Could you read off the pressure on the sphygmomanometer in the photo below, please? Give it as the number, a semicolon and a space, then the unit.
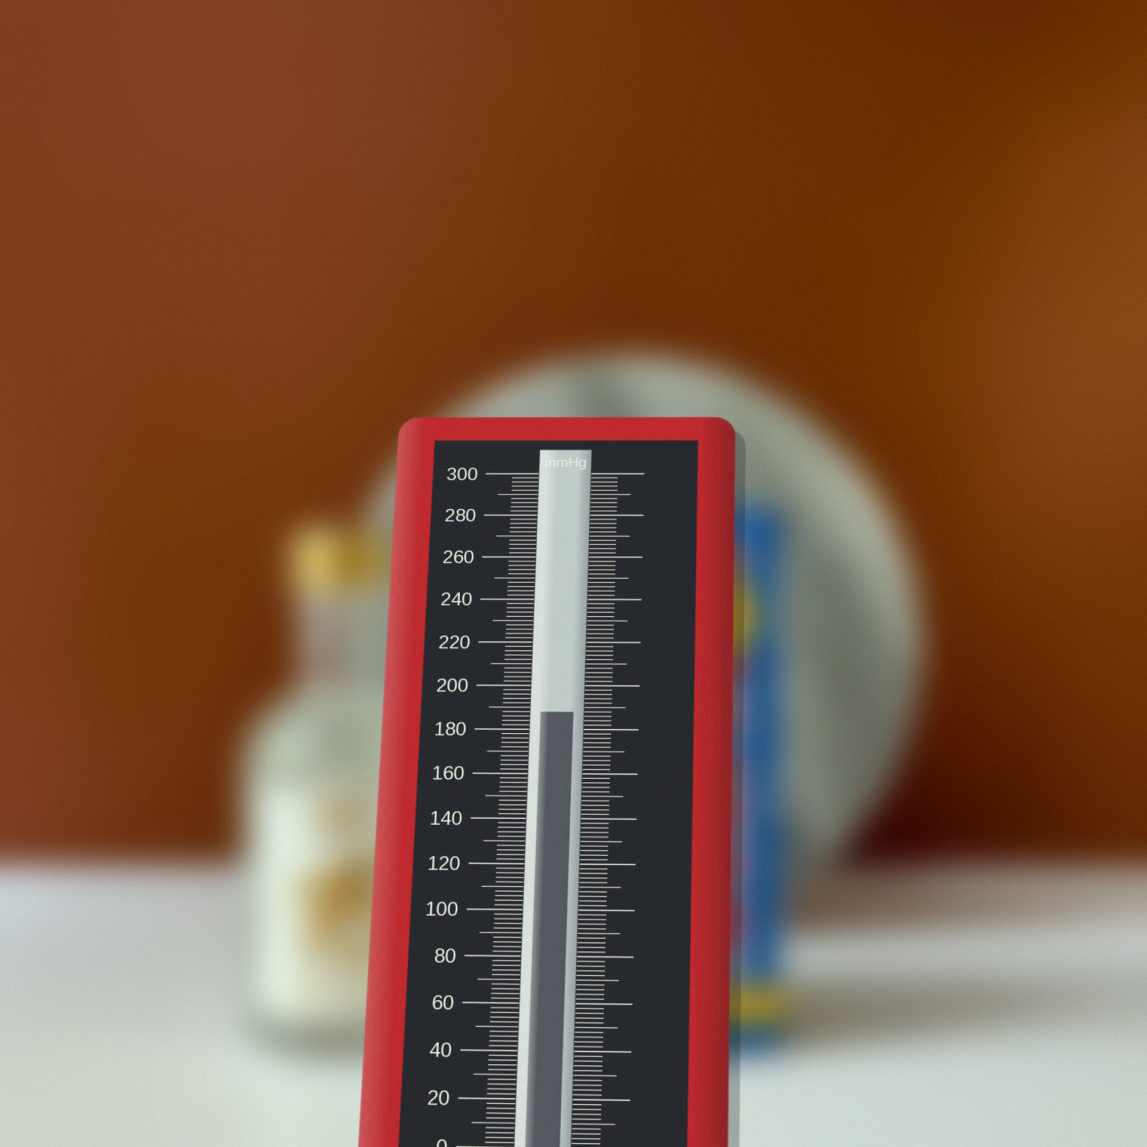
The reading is 188; mmHg
